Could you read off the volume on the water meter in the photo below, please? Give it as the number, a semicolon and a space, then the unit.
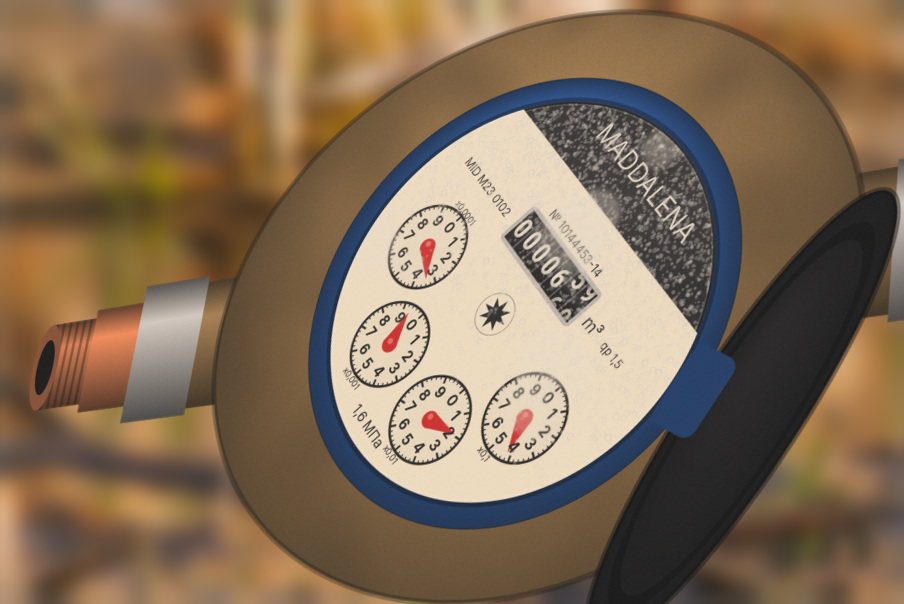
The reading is 659.4193; m³
